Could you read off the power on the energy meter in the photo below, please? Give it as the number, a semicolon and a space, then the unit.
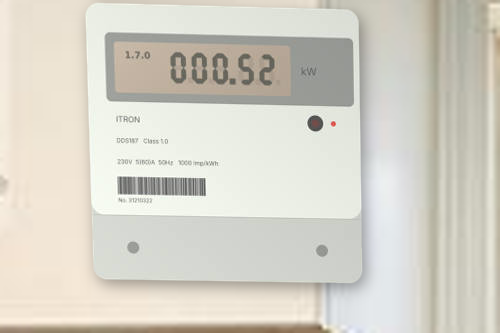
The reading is 0.52; kW
